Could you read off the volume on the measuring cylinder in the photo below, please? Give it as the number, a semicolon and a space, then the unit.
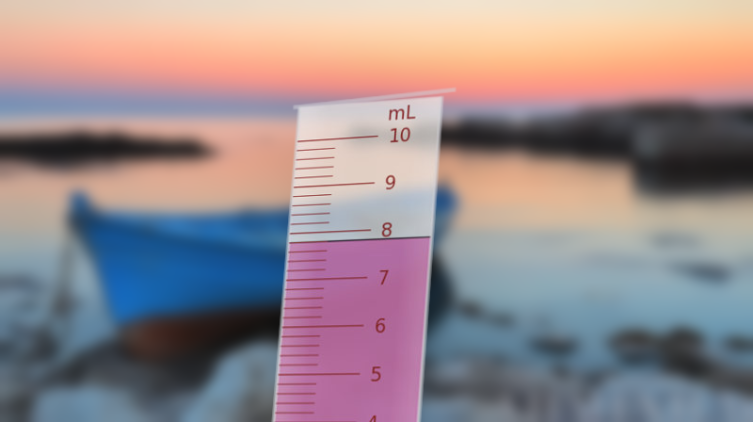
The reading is 7.8; mL
